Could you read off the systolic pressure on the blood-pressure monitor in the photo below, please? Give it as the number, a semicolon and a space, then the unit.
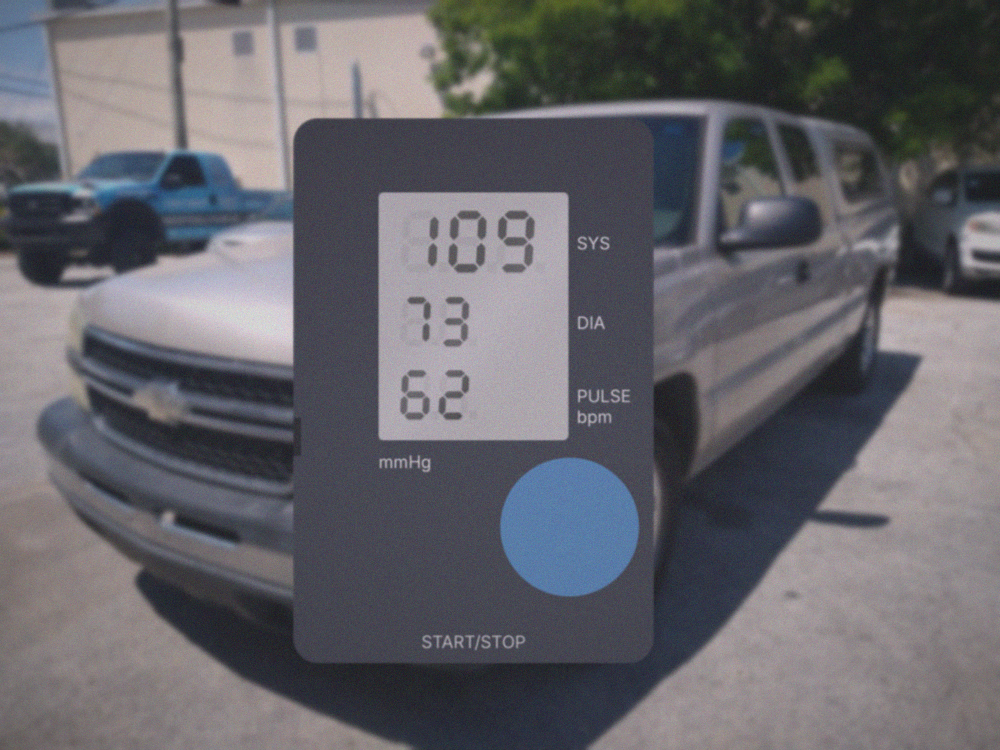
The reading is 109; mmHg
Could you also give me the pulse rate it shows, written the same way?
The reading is 62; bpm
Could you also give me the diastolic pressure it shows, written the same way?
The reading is 73; mmHg
